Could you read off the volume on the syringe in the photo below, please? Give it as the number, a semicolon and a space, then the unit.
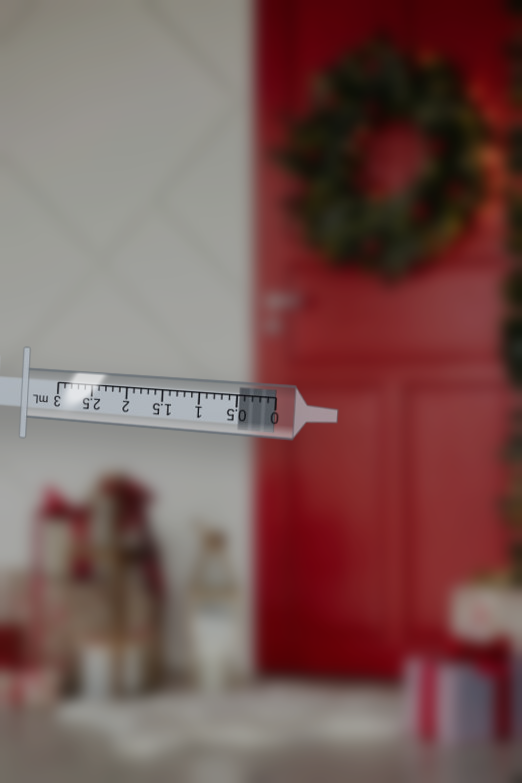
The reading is 0; mL
